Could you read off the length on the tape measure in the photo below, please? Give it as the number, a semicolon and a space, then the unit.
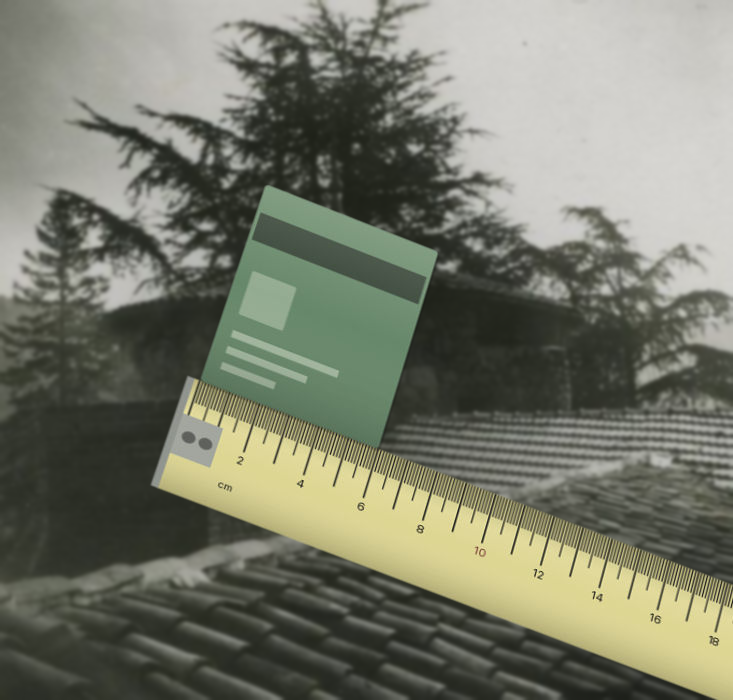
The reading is 6; cm
